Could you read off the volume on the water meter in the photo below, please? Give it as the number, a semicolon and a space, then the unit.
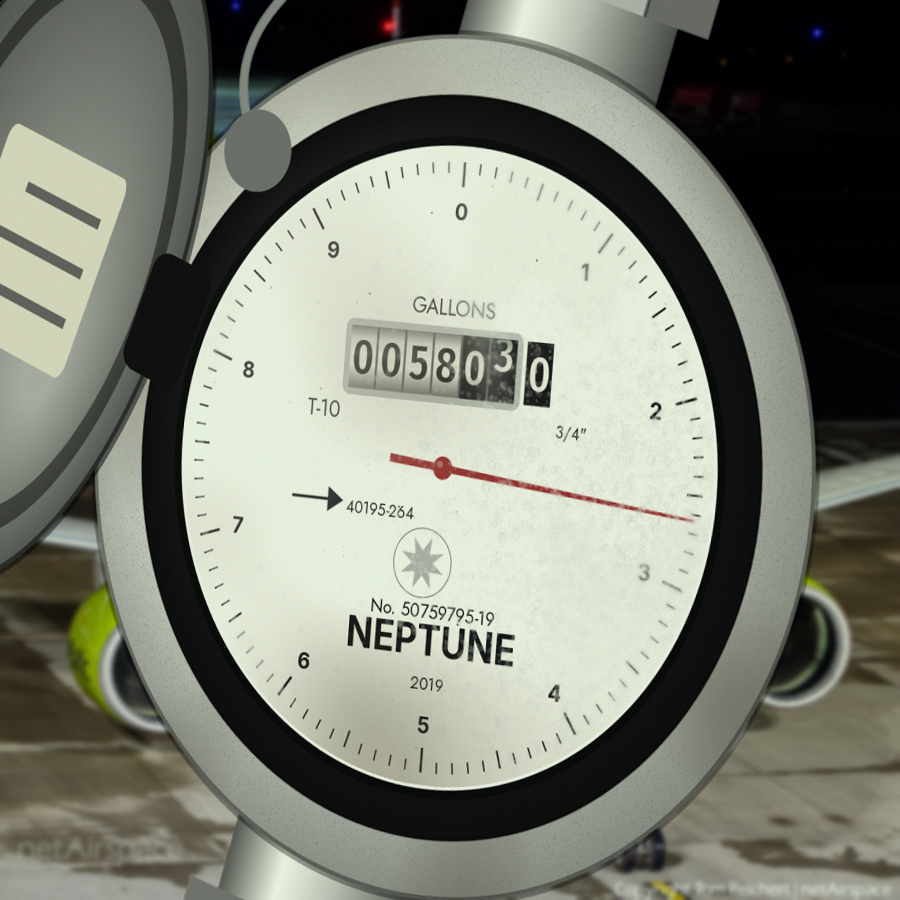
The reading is 58032.6; gal
